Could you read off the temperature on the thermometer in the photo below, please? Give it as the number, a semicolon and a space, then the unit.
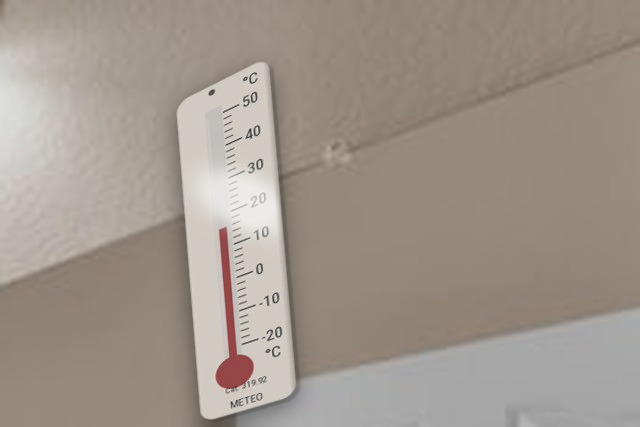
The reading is 16; °C
